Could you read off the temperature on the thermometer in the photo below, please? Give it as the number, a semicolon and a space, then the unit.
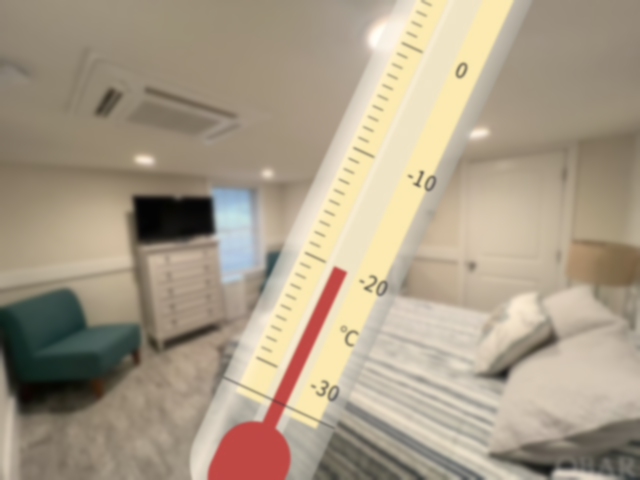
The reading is -20; °C
